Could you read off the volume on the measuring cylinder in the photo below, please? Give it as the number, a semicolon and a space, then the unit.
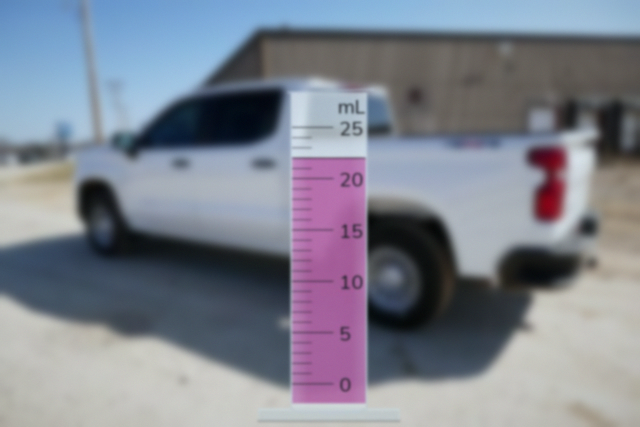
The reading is 22; mL
